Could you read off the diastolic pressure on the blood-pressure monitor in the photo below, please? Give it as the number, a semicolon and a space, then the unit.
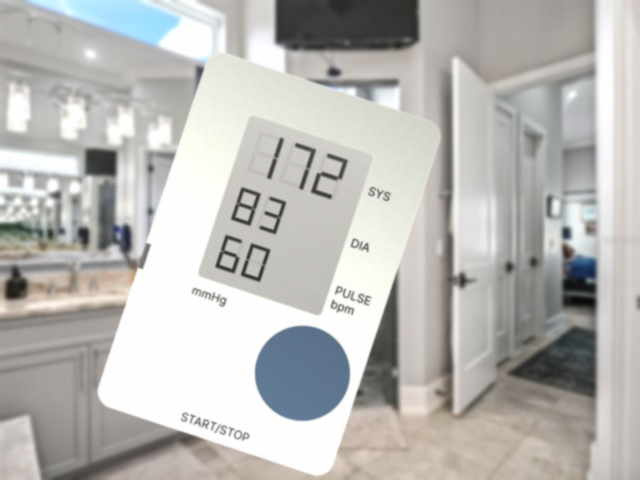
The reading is 83; mmHg
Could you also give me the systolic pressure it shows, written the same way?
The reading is 172; mmHg
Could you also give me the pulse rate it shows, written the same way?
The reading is 60; bpm
